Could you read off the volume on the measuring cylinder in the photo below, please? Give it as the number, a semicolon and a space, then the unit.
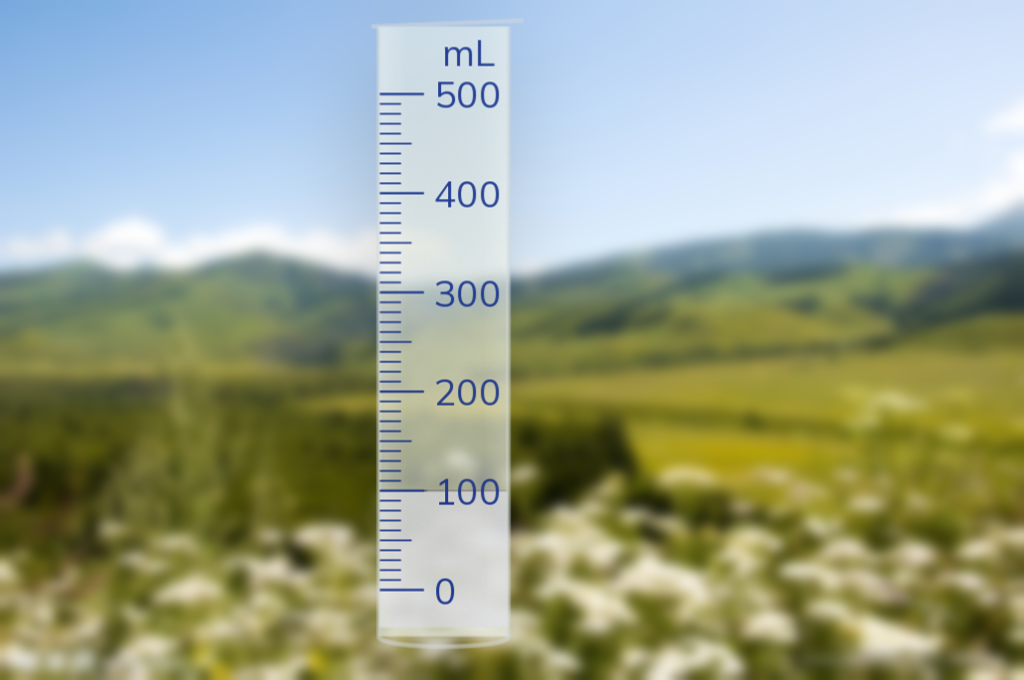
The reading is 100; mL
